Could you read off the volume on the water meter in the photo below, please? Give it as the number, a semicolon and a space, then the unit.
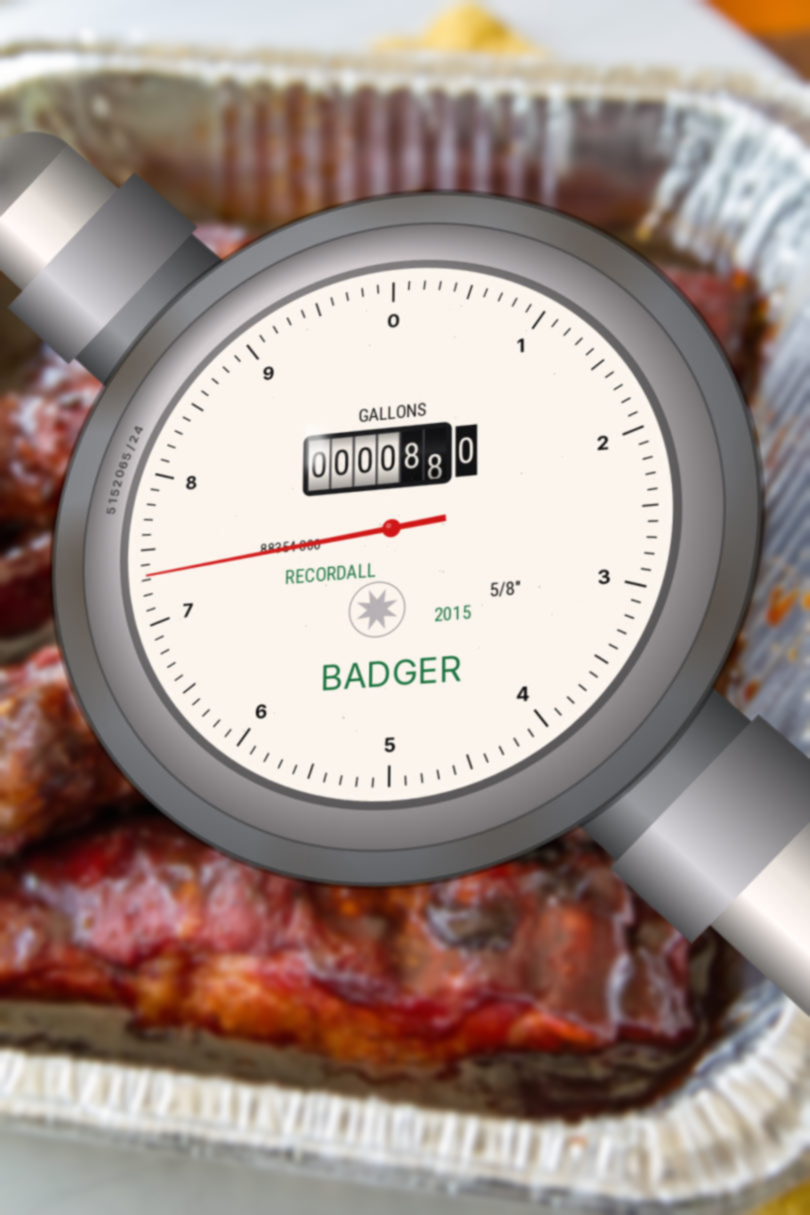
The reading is 877.3; gal
